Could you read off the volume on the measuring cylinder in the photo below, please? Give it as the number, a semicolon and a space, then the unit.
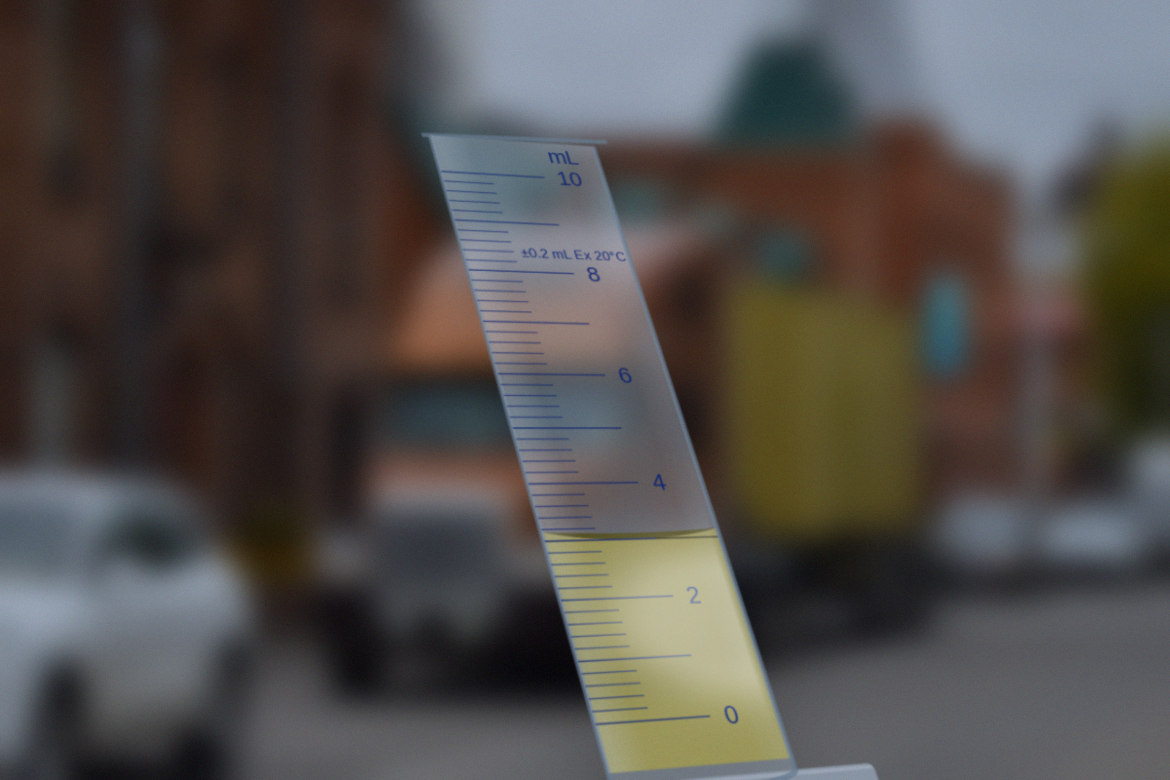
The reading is 3; mL
